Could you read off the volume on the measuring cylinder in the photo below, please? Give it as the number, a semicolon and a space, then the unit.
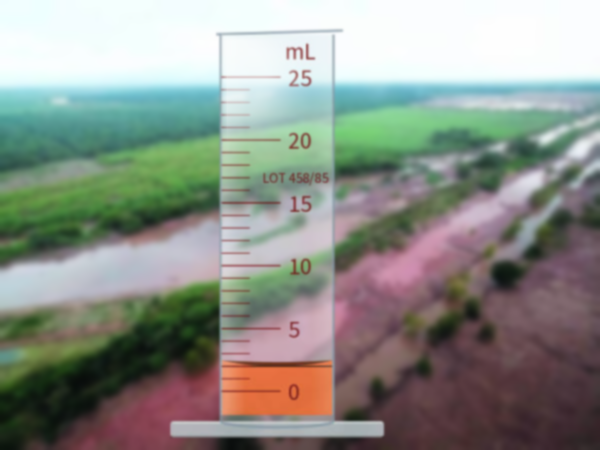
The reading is 2; mL
